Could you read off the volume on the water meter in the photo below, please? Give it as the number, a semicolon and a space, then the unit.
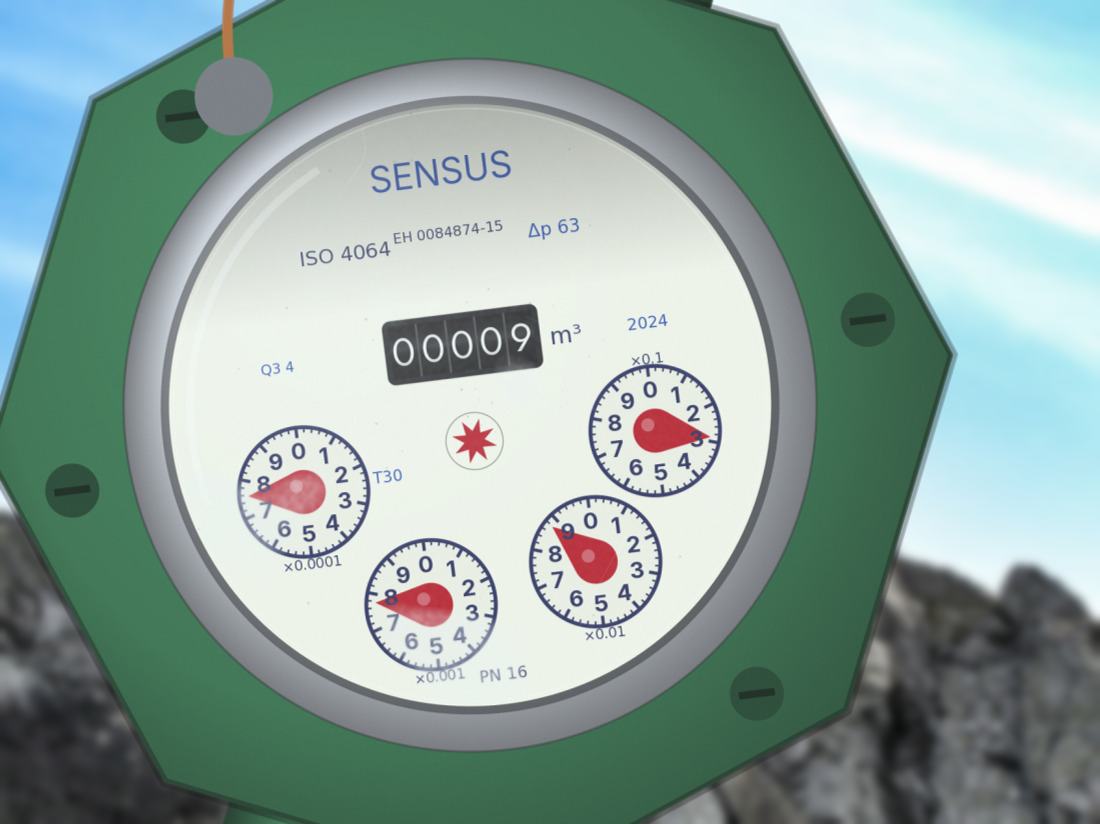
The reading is 9.2877; m³
